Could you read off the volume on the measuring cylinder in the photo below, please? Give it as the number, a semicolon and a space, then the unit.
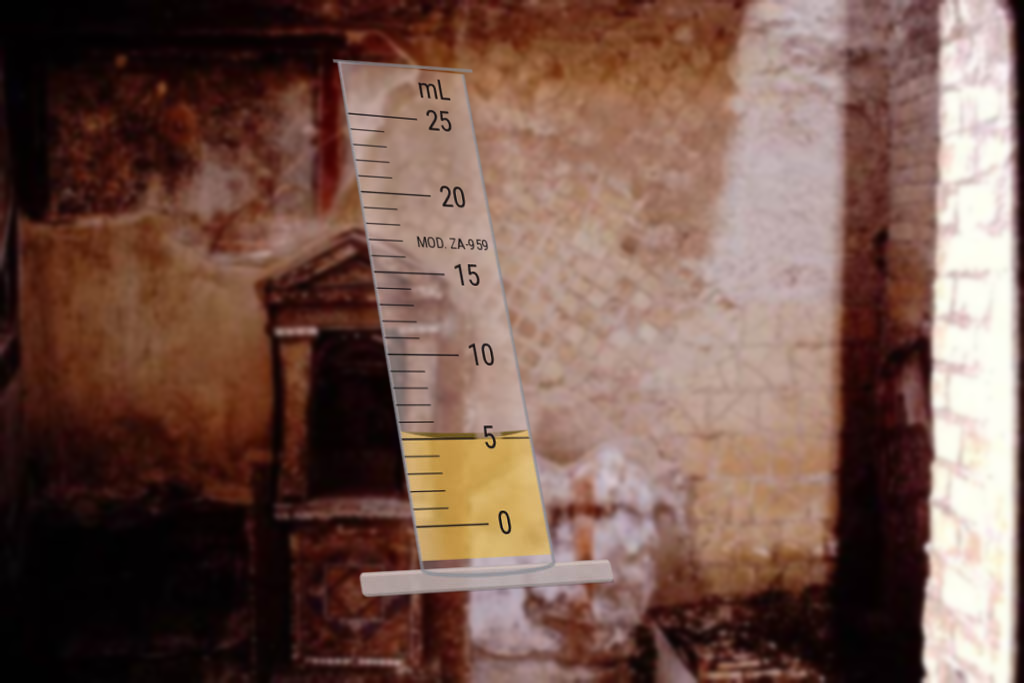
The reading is 5; mL
